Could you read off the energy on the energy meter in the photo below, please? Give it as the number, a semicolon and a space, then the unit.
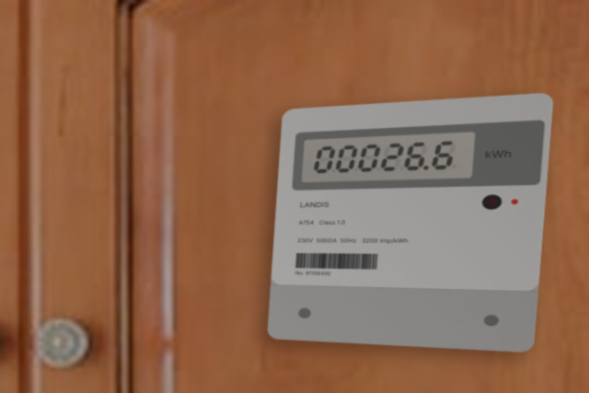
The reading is 26.6; kWh
